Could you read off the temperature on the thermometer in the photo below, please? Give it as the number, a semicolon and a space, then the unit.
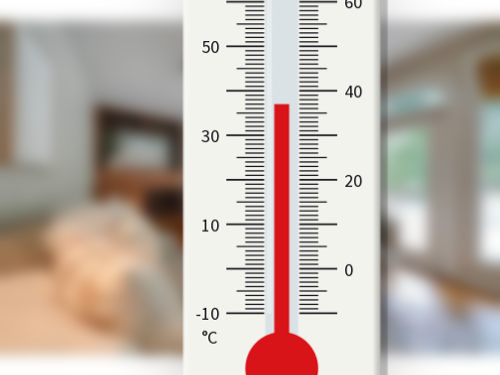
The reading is 37; °C
